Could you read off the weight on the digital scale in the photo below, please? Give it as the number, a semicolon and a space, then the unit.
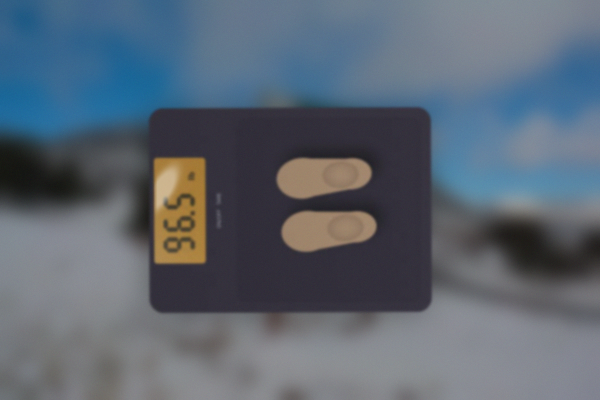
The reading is 96.5; lb
